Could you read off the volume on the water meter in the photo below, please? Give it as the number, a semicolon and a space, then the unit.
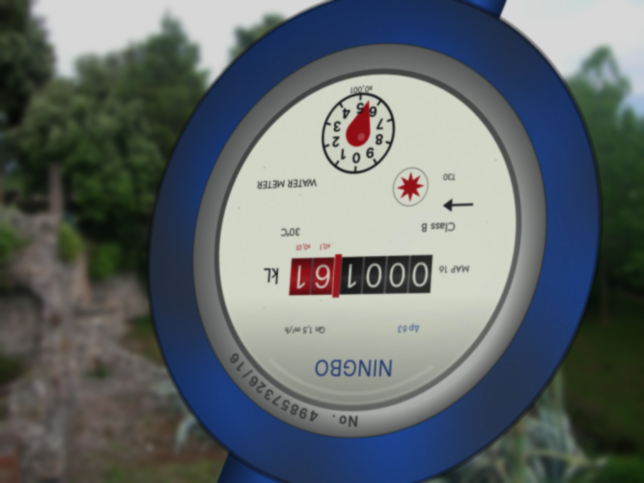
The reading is 1.615; kL
